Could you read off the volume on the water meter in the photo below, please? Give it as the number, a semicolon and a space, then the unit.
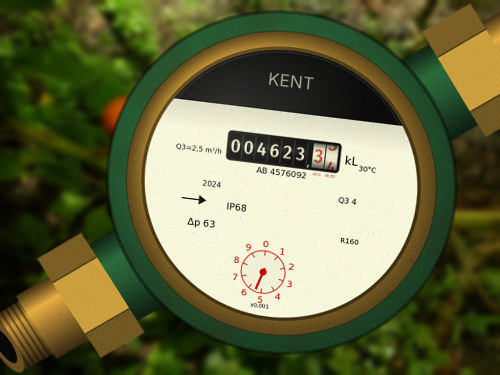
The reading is 4623.335; kL
